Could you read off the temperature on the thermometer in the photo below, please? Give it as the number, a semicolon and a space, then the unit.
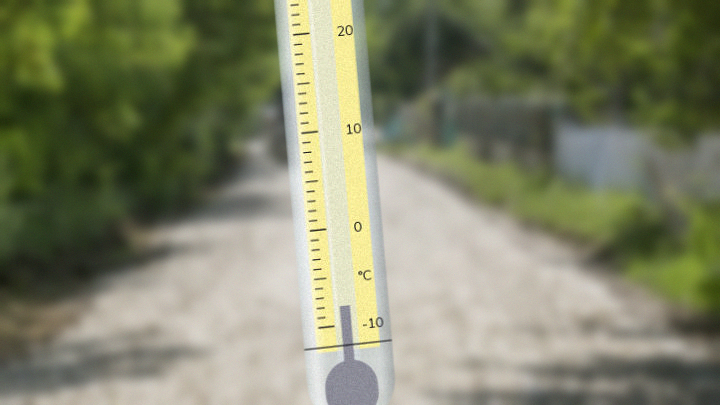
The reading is -8; °C
